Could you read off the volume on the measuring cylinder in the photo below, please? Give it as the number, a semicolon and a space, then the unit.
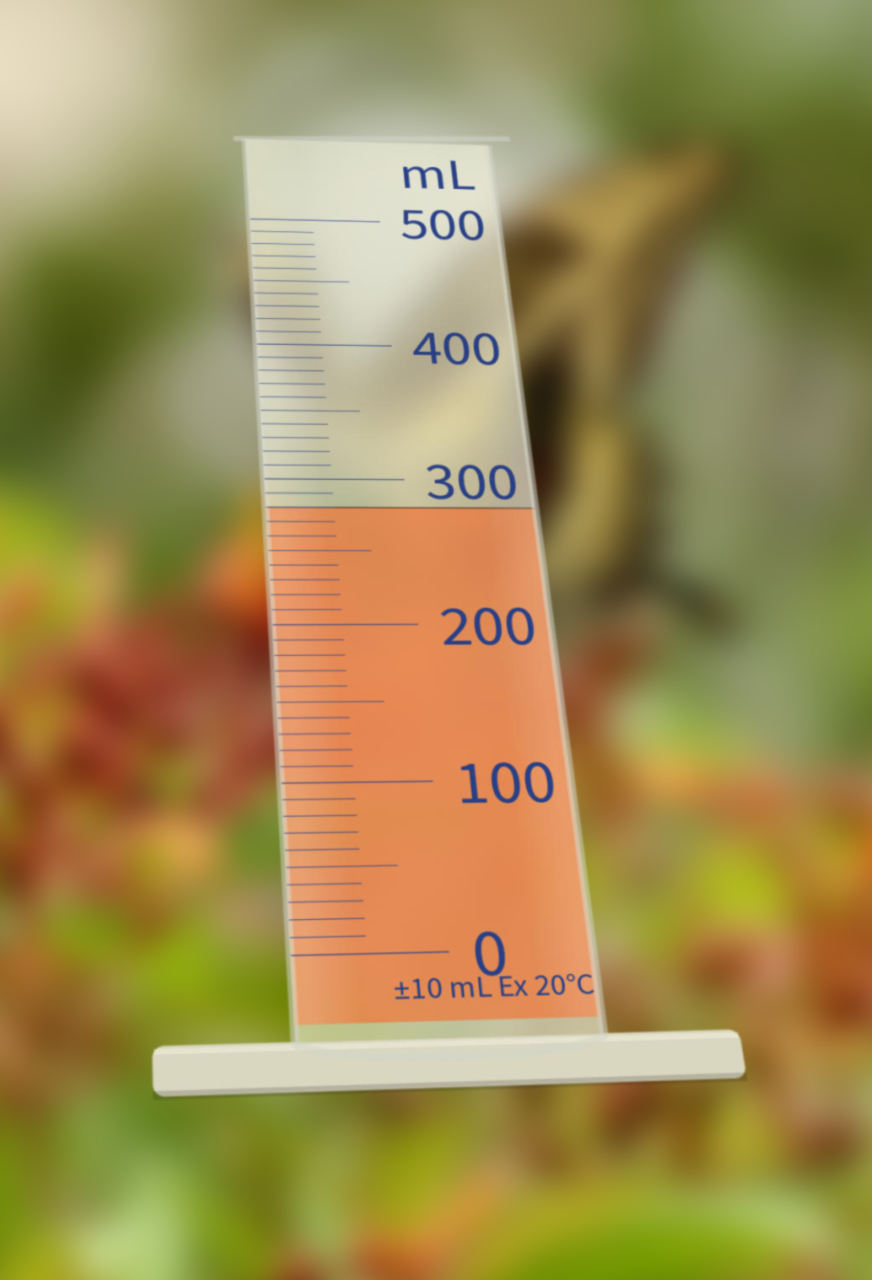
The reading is 280; mL
